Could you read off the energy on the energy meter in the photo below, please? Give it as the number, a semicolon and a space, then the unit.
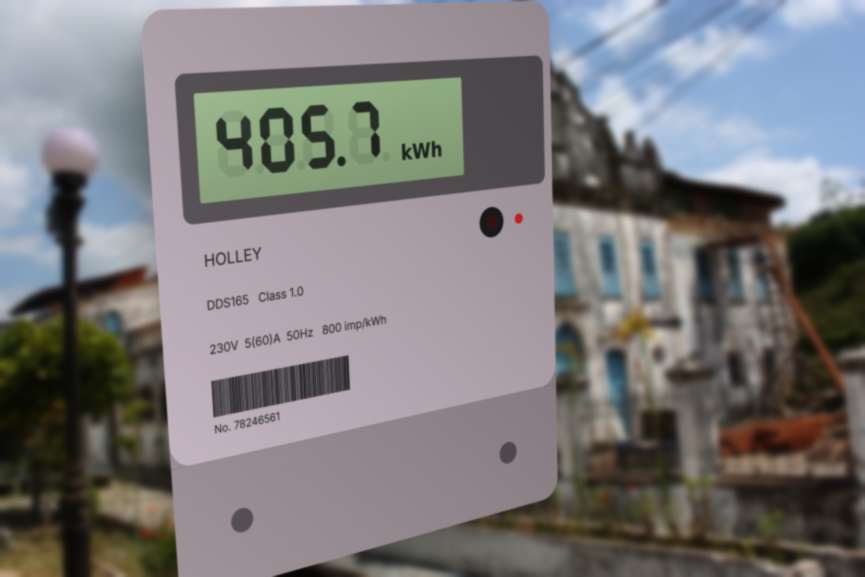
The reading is 405.7; kWh
